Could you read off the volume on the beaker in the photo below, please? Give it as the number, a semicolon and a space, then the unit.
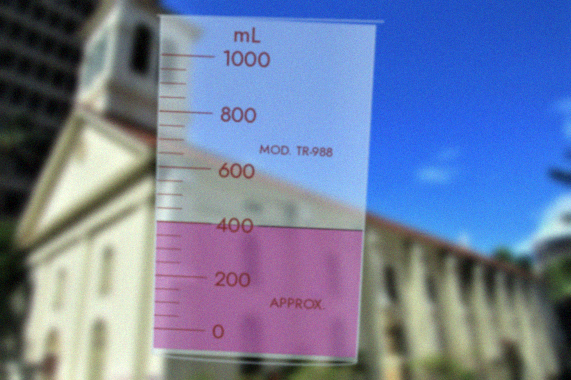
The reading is 400; mL
